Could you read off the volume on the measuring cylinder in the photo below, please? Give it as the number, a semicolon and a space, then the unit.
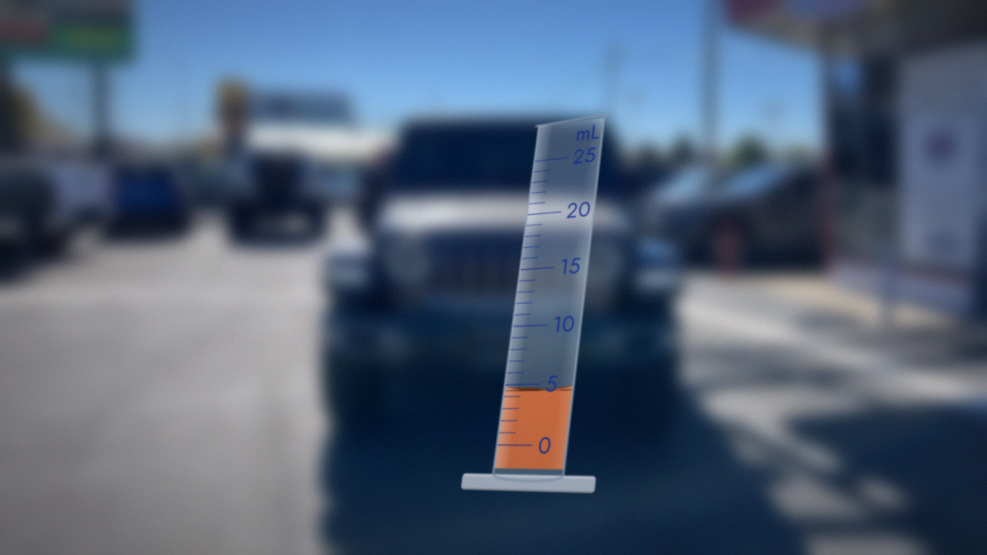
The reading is 4.5; mL
